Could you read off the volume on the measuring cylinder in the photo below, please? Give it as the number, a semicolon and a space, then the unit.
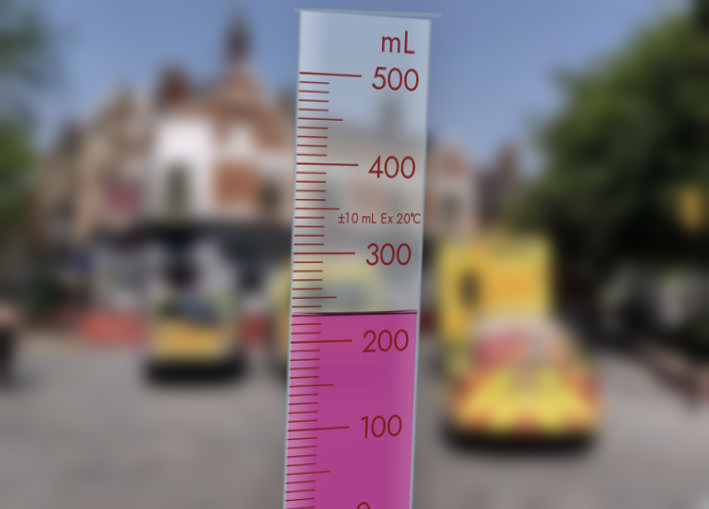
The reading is 230; mL
